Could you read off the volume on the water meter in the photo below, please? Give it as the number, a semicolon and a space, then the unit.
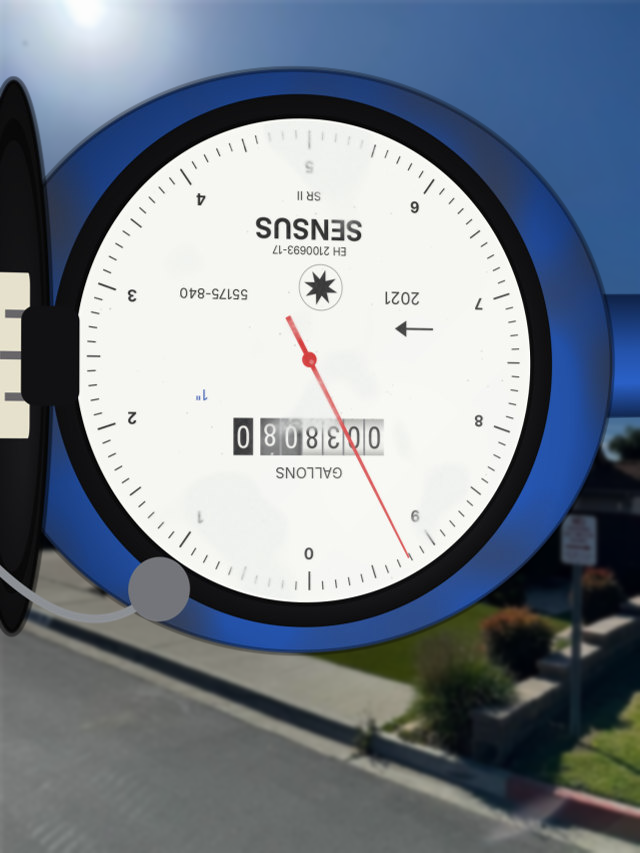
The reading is 38079.2; gal
